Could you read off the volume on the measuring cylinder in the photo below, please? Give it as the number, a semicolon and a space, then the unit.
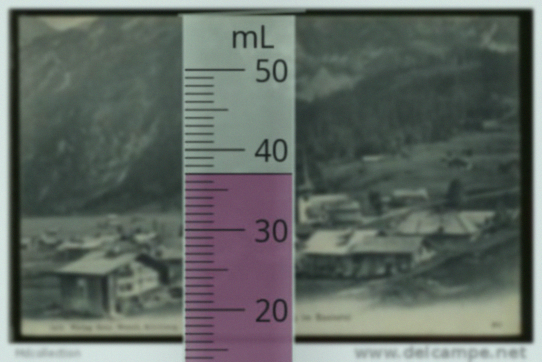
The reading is 37; mL
